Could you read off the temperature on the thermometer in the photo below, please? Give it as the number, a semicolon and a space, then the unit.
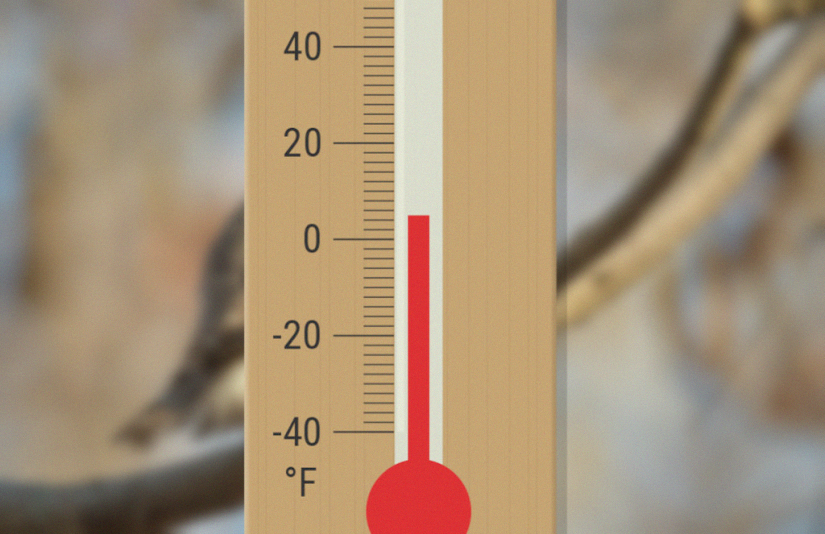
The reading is 5; °F
